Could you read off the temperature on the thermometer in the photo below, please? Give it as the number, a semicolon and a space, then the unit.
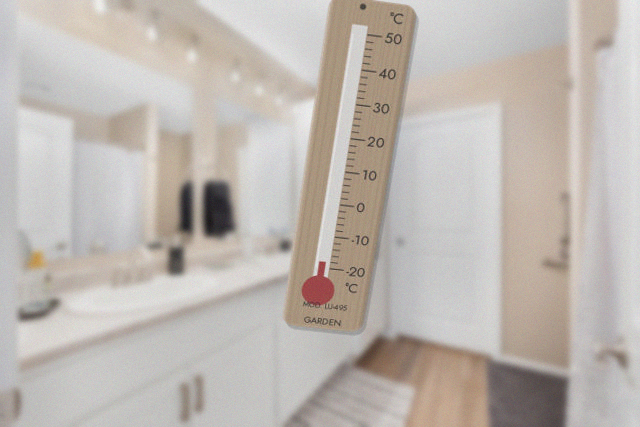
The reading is -18; °C
